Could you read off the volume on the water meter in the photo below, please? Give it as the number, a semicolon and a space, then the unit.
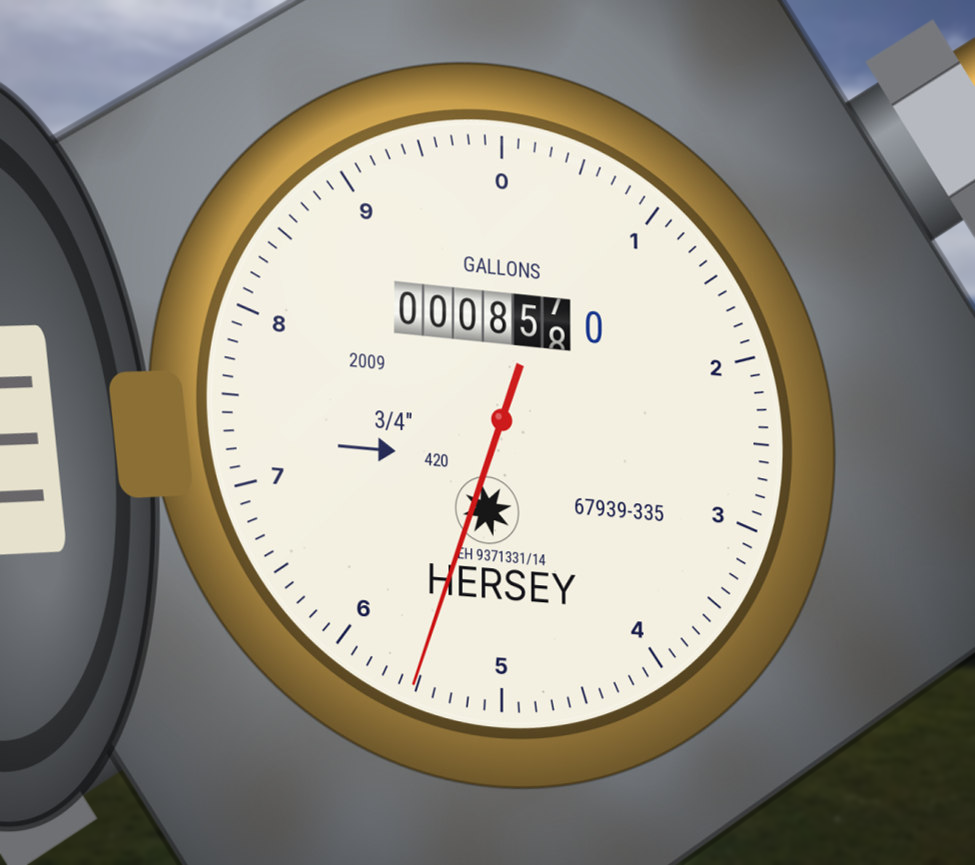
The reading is 8575.5; gal
